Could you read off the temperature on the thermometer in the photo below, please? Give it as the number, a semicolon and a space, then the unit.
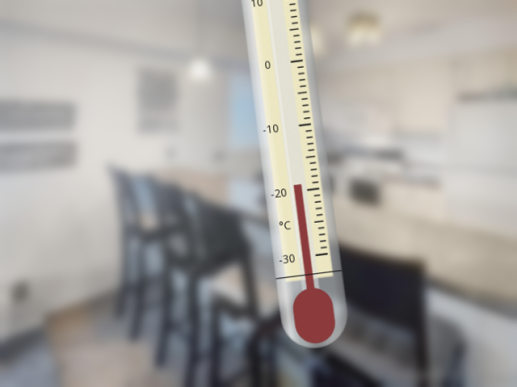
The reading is -19; °C
